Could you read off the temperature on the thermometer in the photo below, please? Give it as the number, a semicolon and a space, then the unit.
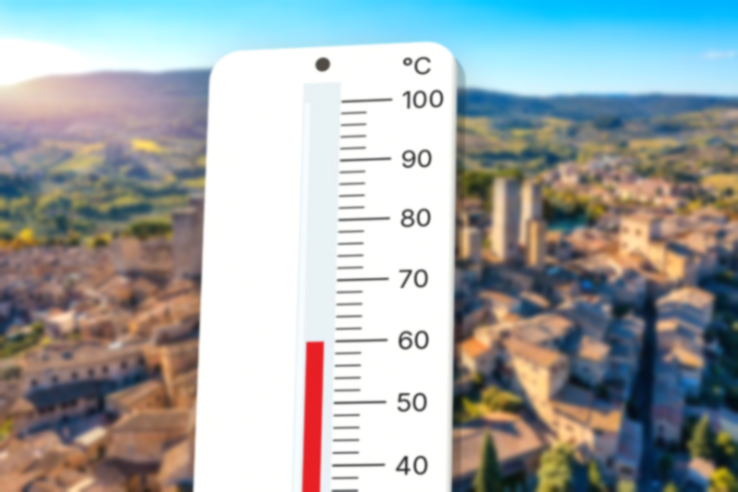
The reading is 60; °C
